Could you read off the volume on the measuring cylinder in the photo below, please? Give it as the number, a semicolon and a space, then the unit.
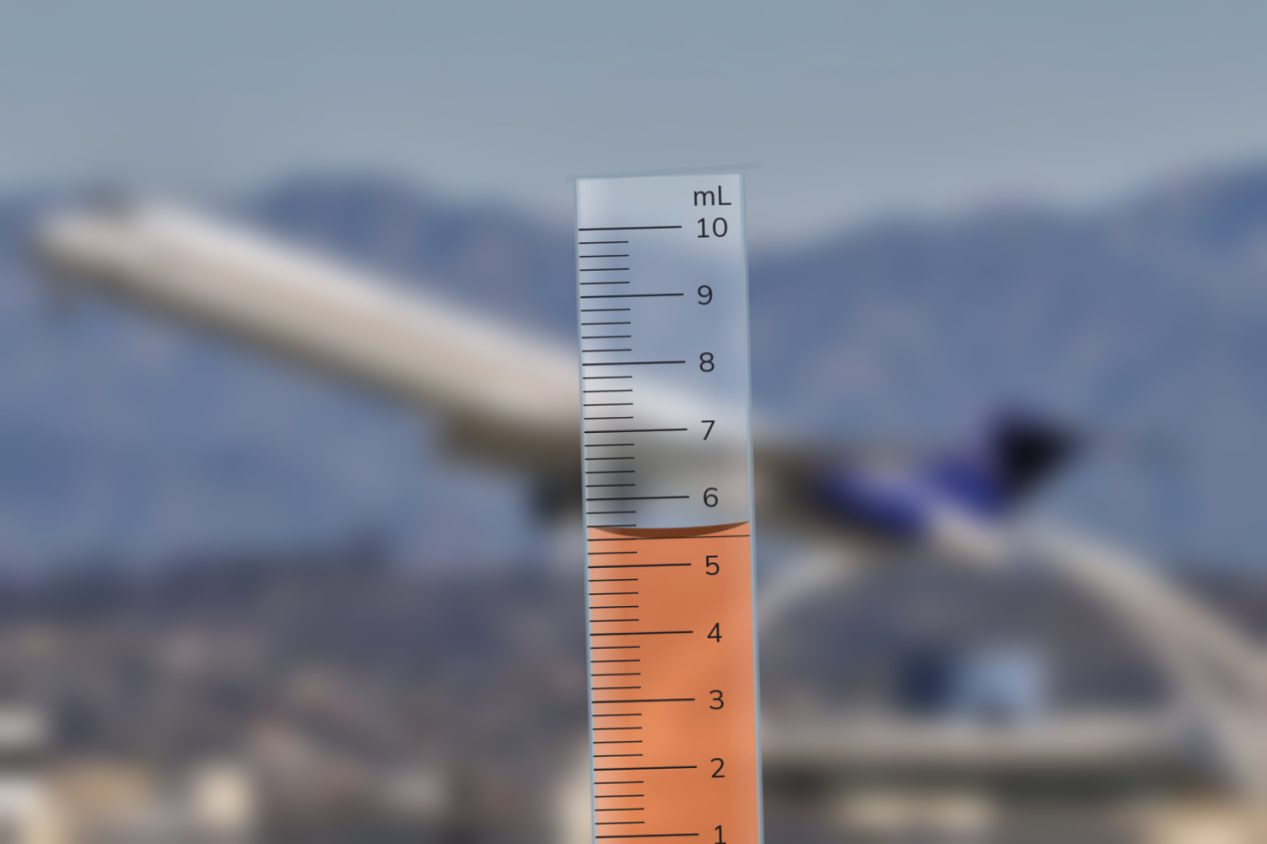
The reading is 5.4; mL
